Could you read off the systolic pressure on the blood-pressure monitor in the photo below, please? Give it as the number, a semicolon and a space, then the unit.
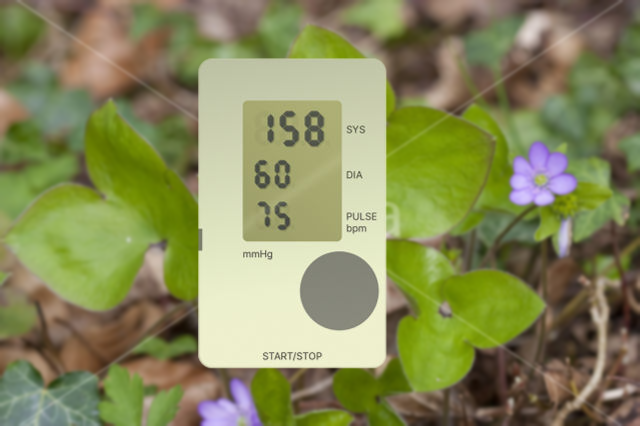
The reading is 158; mmHg
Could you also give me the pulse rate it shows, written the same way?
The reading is 75; bpm
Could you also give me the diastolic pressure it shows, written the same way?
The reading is 60; mmHg
